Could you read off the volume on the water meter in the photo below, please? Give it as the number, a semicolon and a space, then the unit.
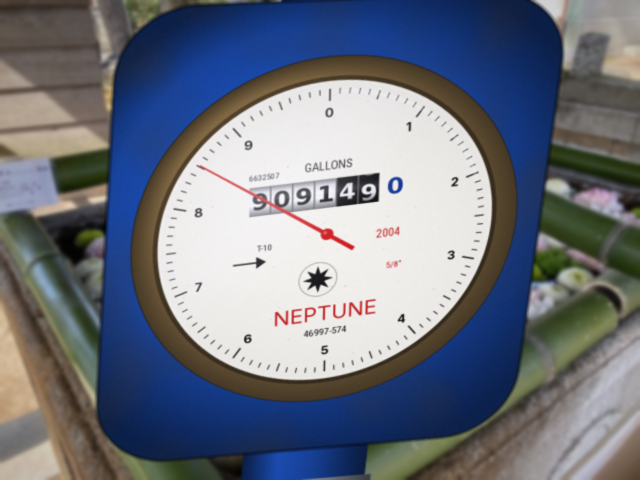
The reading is 9091488.5; gal
